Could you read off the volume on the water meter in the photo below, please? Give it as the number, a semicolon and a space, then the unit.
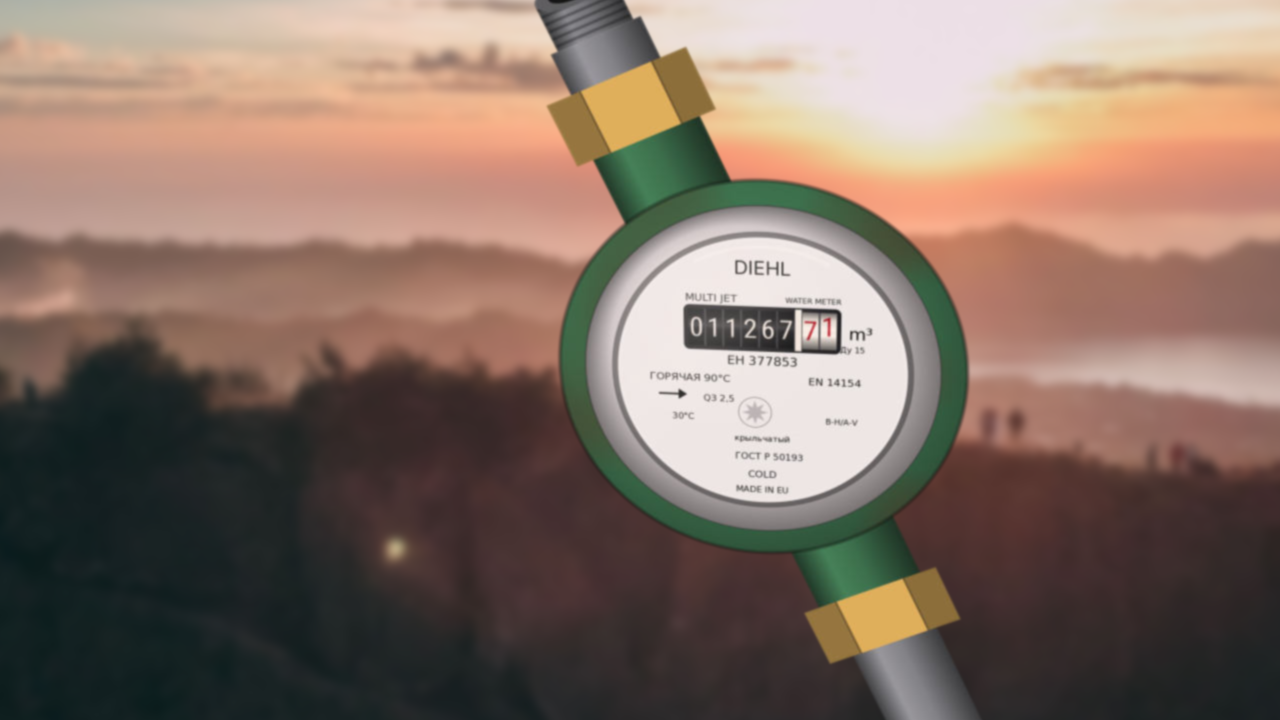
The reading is 11267.71; m³
